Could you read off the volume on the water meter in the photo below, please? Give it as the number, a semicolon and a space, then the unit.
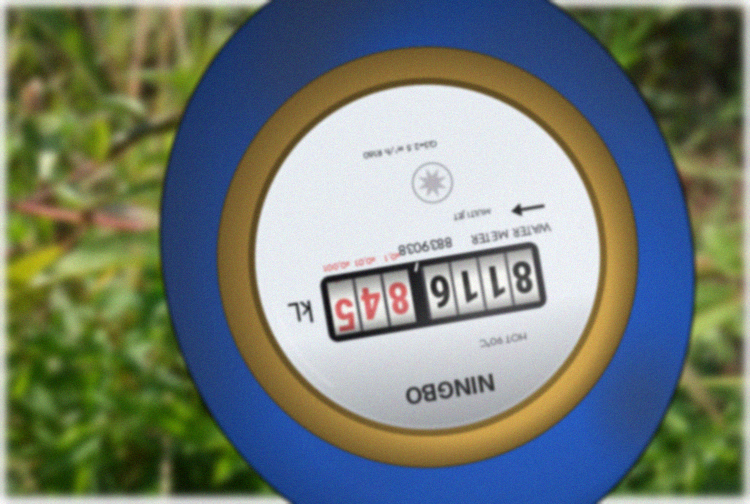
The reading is 8116.845; kL
